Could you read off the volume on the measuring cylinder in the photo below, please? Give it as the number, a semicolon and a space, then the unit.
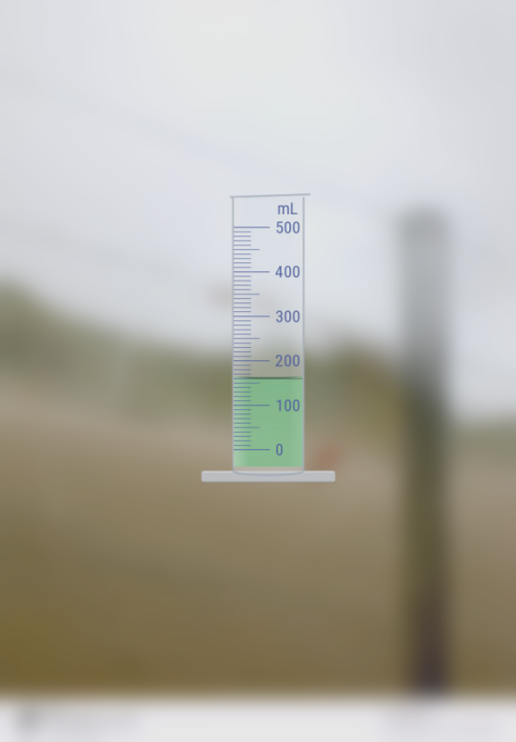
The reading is 160; mL
